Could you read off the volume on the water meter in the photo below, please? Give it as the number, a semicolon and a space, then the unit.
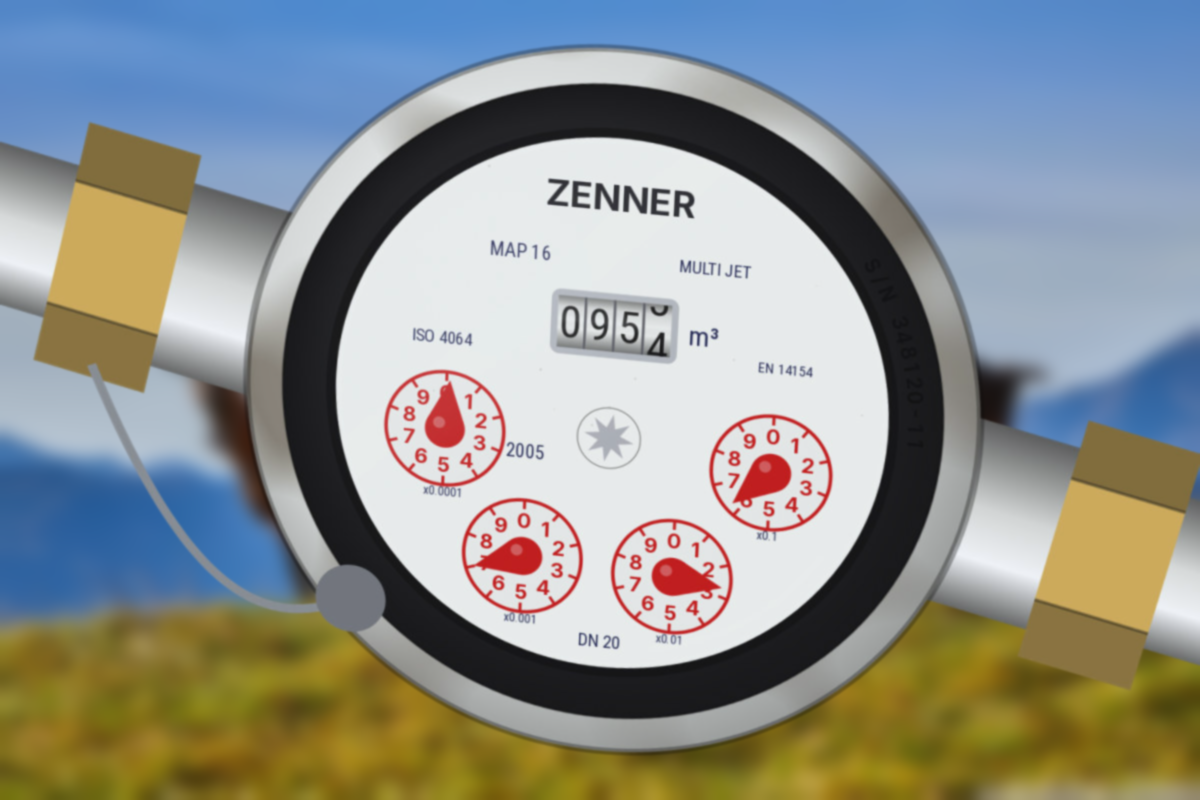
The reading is 953.6270; m³
